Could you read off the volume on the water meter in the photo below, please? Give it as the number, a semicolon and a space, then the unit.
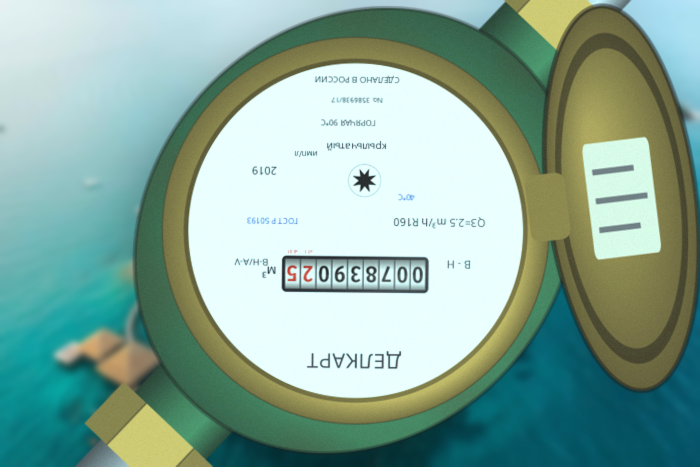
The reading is 78390.25; m³
